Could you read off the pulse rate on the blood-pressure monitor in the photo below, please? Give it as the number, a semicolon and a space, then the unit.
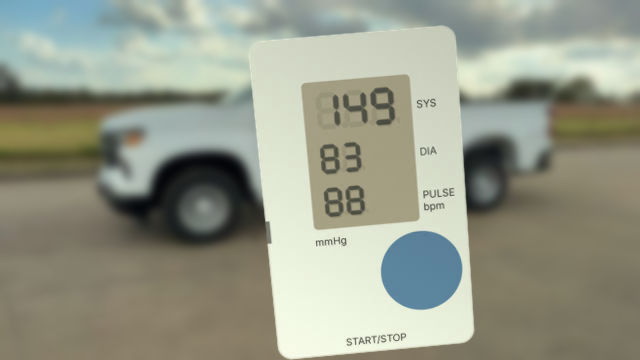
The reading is 88; bpm
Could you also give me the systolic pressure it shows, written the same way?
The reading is 149; mmHg
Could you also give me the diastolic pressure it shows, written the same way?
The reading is 83; mmHg
